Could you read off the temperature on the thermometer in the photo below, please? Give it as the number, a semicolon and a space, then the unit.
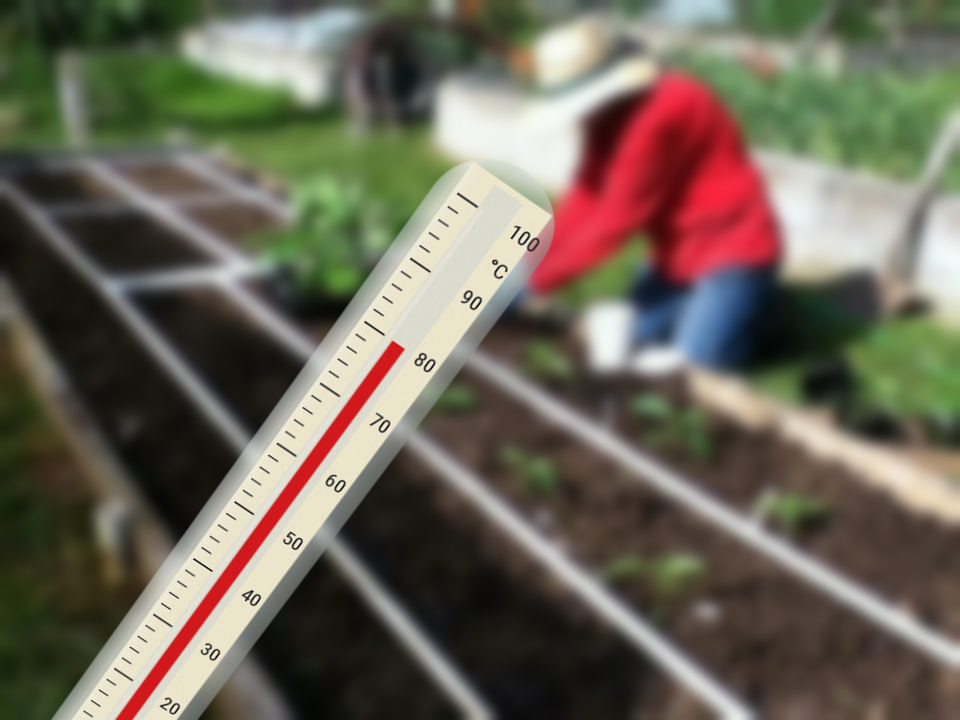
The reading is 80; °C
